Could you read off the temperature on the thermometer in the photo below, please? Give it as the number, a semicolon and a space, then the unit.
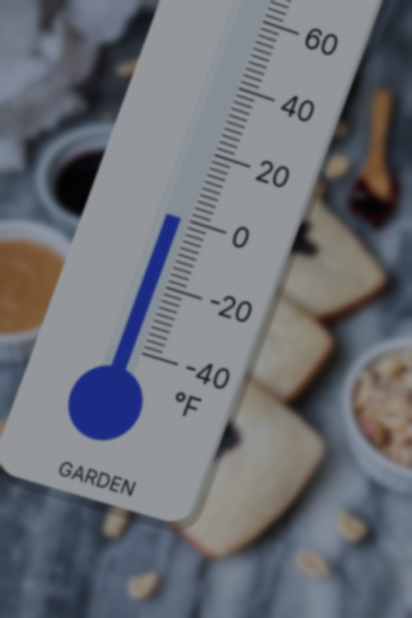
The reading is 0; °F
